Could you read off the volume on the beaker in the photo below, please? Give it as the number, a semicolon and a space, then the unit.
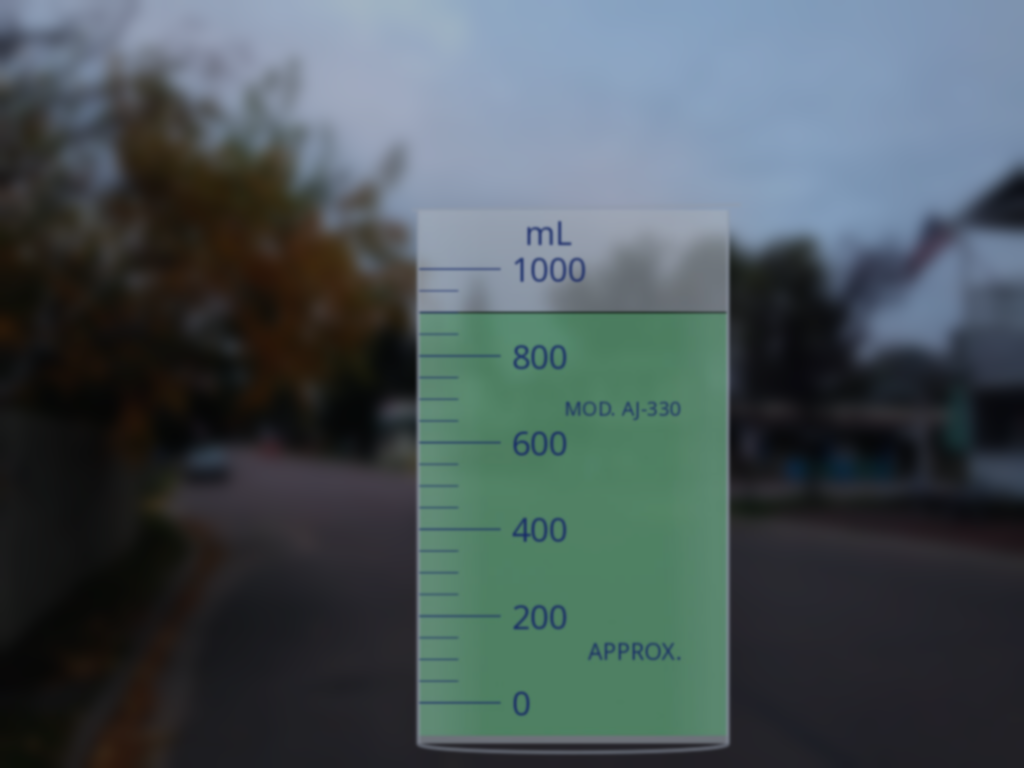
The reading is 900; mL
